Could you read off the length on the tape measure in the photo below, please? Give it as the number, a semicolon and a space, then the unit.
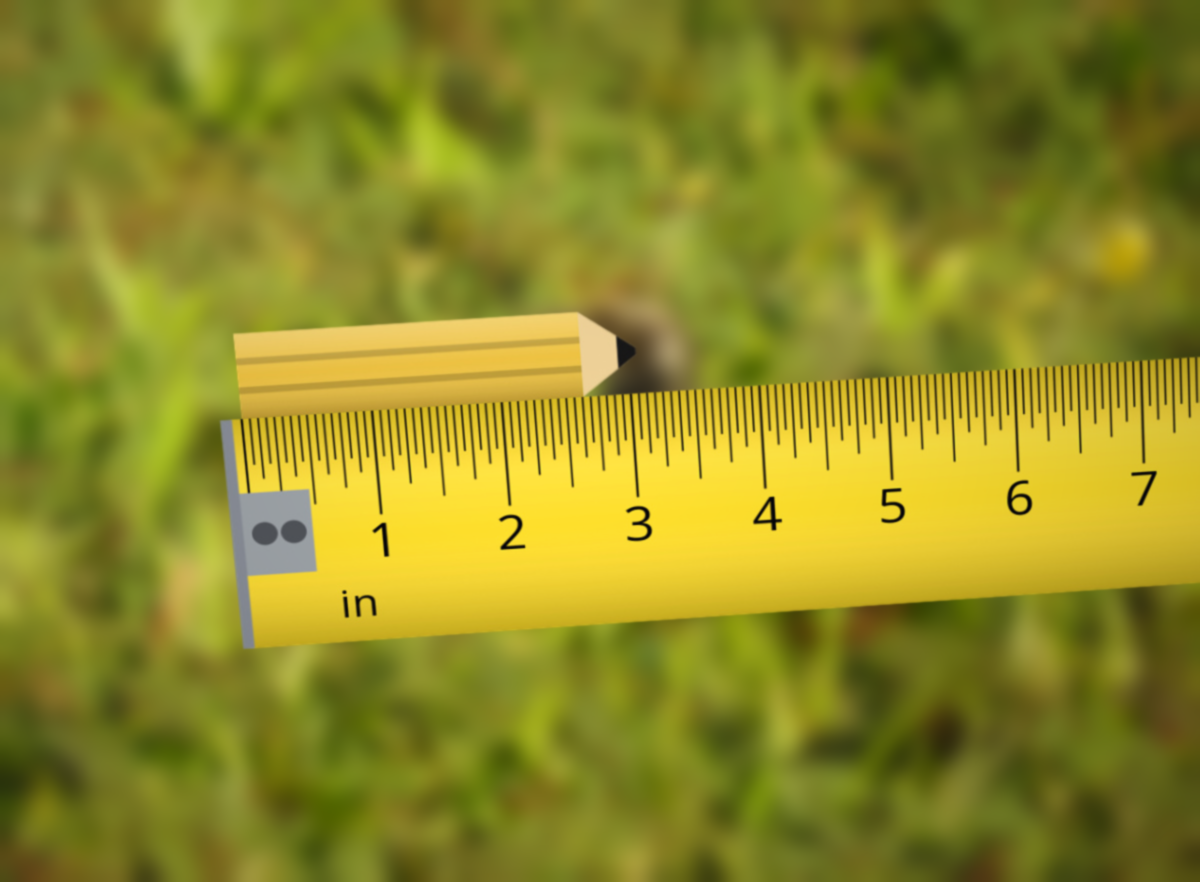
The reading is 3.0625; in
